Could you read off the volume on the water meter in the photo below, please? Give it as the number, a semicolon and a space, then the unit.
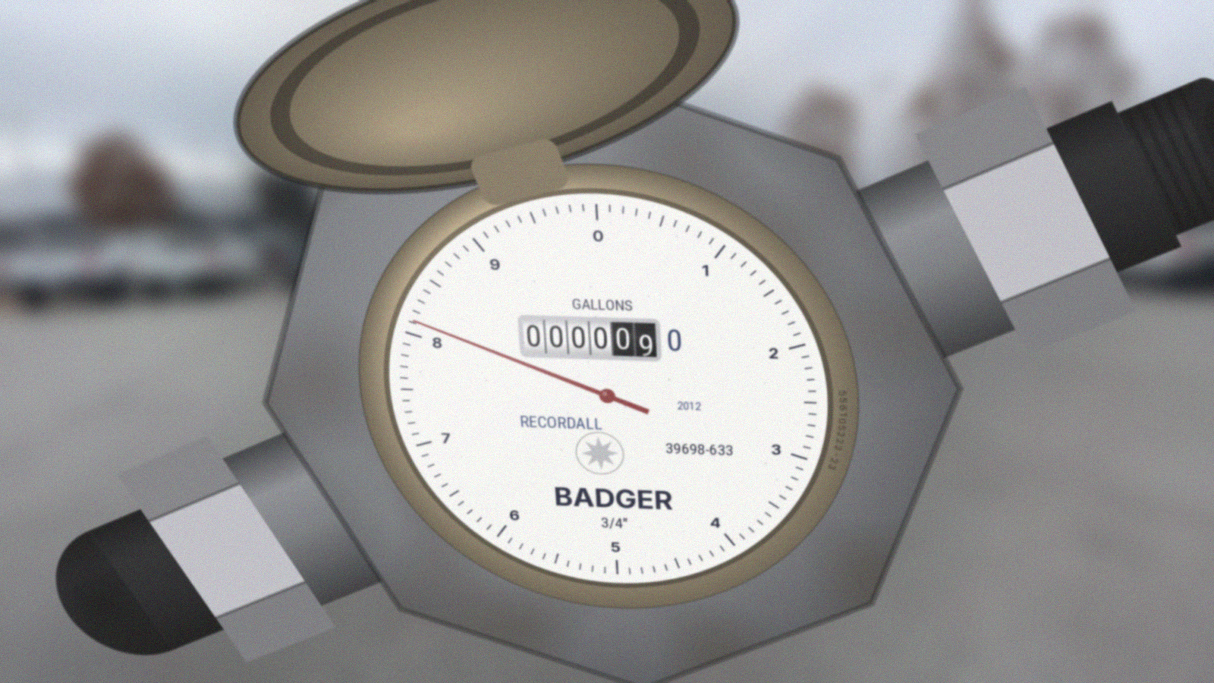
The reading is 88.1; gal
